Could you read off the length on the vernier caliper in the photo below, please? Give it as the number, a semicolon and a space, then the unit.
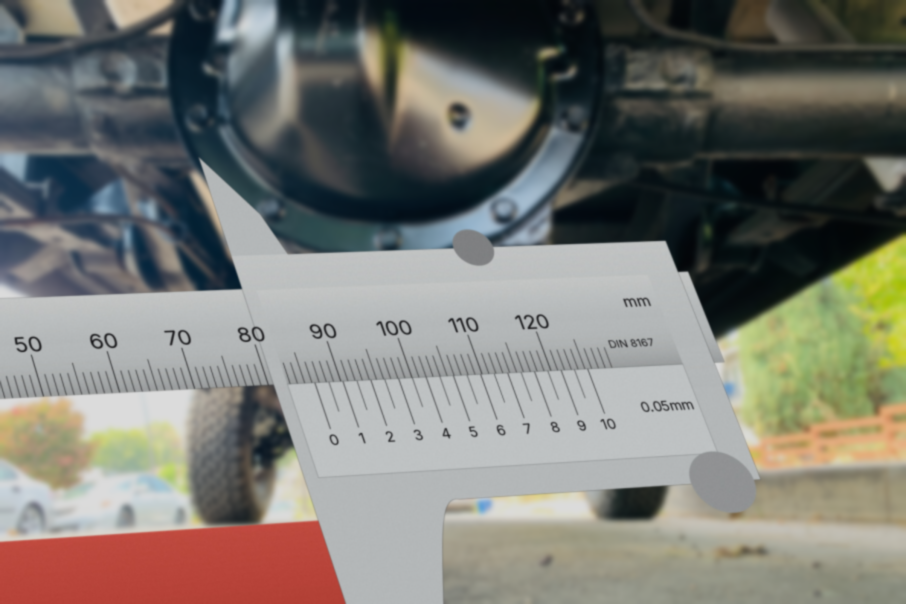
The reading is 86.4; mm
